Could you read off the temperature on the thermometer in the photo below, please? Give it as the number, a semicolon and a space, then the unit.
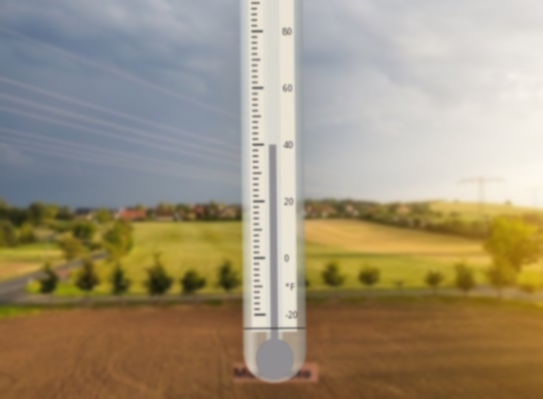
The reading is 40; °F
